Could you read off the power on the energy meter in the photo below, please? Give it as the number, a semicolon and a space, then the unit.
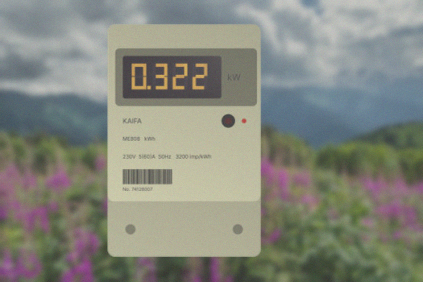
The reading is 0.322; kW
